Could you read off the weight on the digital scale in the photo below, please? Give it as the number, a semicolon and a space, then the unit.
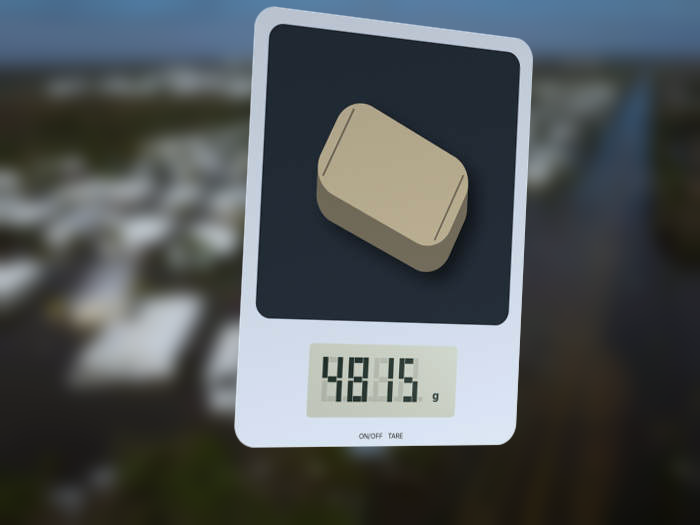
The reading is 4815; g
